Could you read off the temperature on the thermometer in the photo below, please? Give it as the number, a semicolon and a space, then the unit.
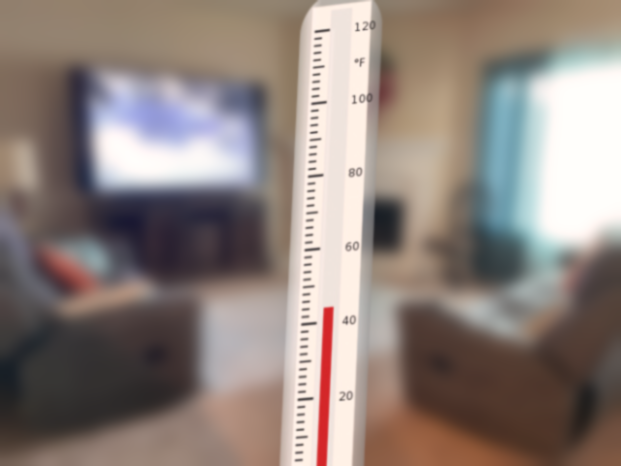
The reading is 44; °F
